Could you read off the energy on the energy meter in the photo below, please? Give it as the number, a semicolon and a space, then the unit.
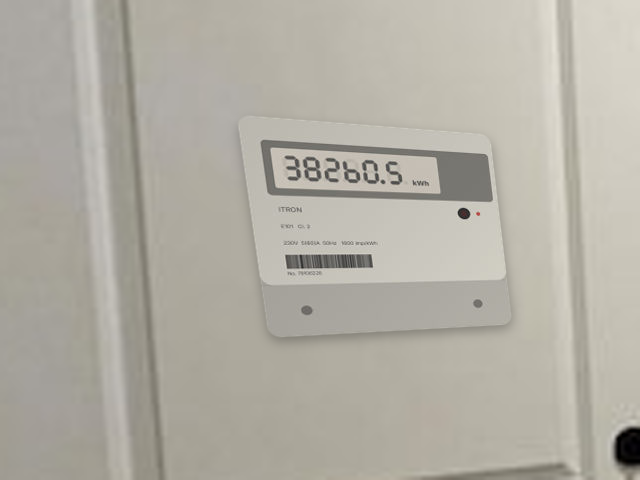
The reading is 38260.5; kWh
